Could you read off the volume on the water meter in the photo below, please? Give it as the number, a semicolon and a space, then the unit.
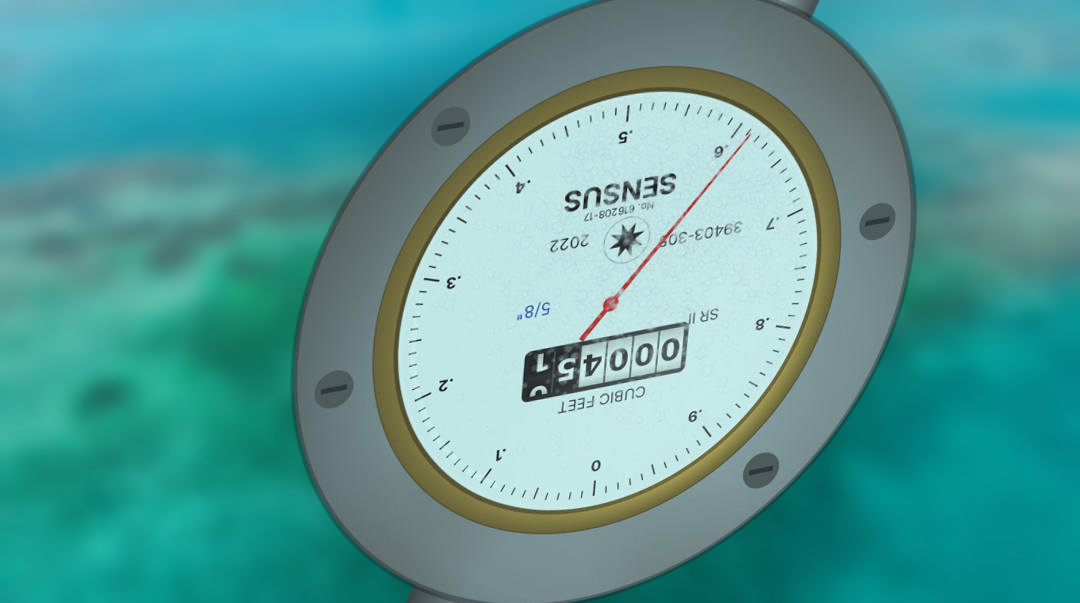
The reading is 450.61; ft³
